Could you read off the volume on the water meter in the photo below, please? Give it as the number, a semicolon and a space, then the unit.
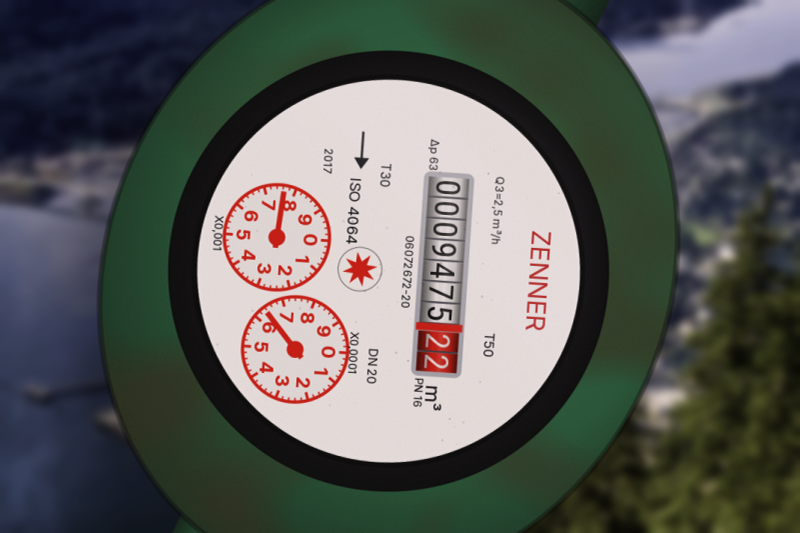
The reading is 9475.2276; m³
